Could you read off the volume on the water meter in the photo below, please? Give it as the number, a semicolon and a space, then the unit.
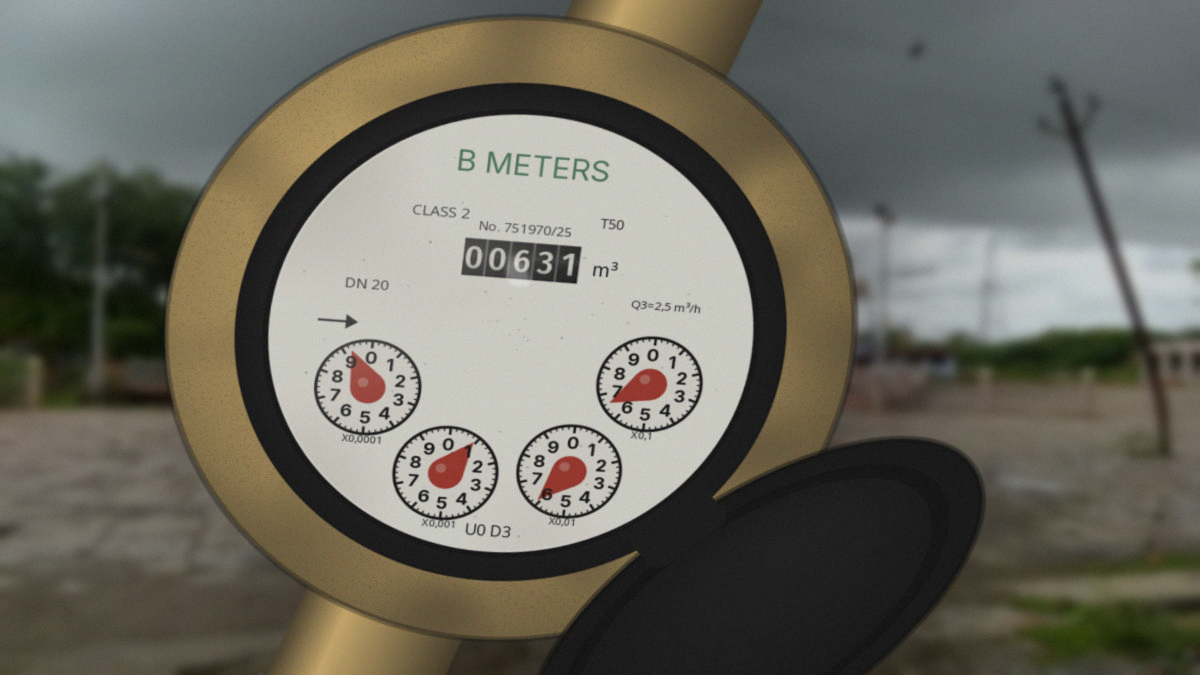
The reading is 631.6609; m³
